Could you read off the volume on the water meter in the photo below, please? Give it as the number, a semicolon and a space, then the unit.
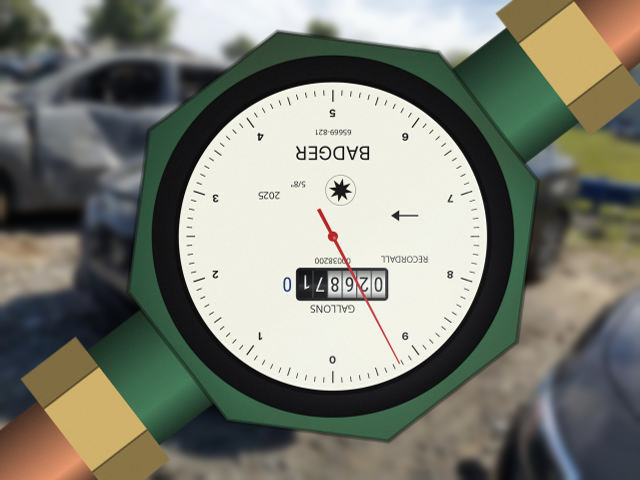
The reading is 268709.2; gal
